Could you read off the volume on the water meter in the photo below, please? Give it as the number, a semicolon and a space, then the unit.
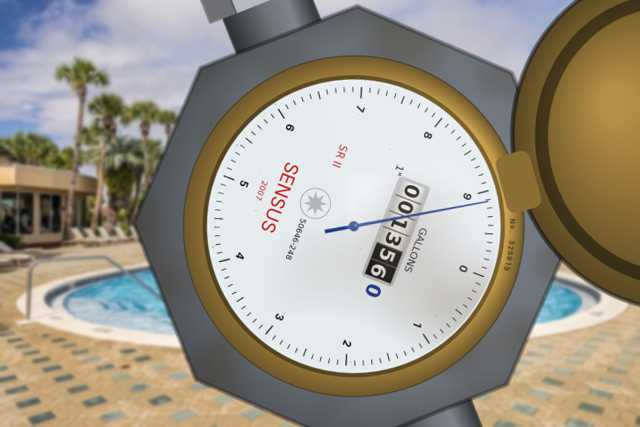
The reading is 13559.1; gal
